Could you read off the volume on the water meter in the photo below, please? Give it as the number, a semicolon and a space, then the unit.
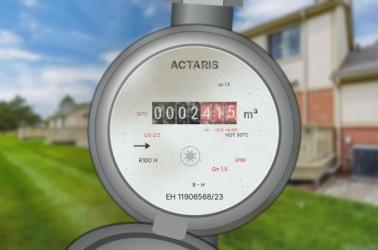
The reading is 2.415; m³
